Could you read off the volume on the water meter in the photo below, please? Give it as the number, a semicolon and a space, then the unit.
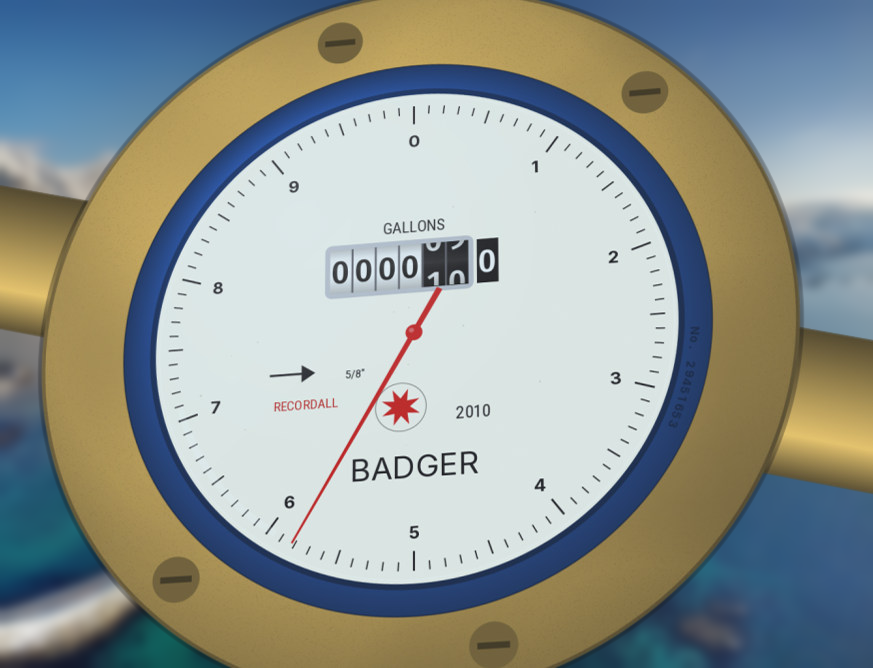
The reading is 95.8; gal
